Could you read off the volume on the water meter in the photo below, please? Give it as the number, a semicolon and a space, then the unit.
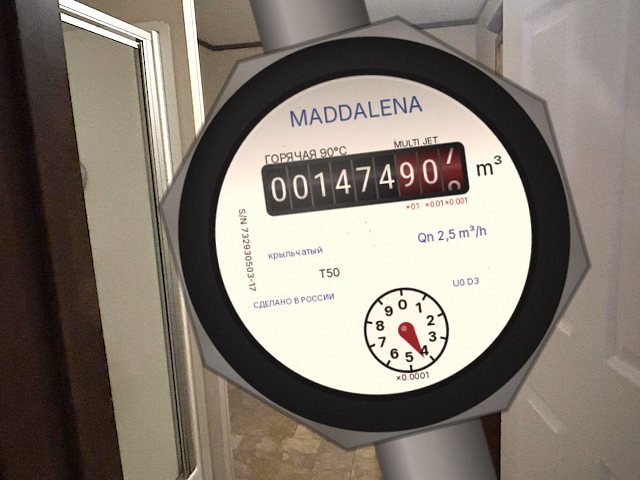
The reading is 1474.9074; m³
